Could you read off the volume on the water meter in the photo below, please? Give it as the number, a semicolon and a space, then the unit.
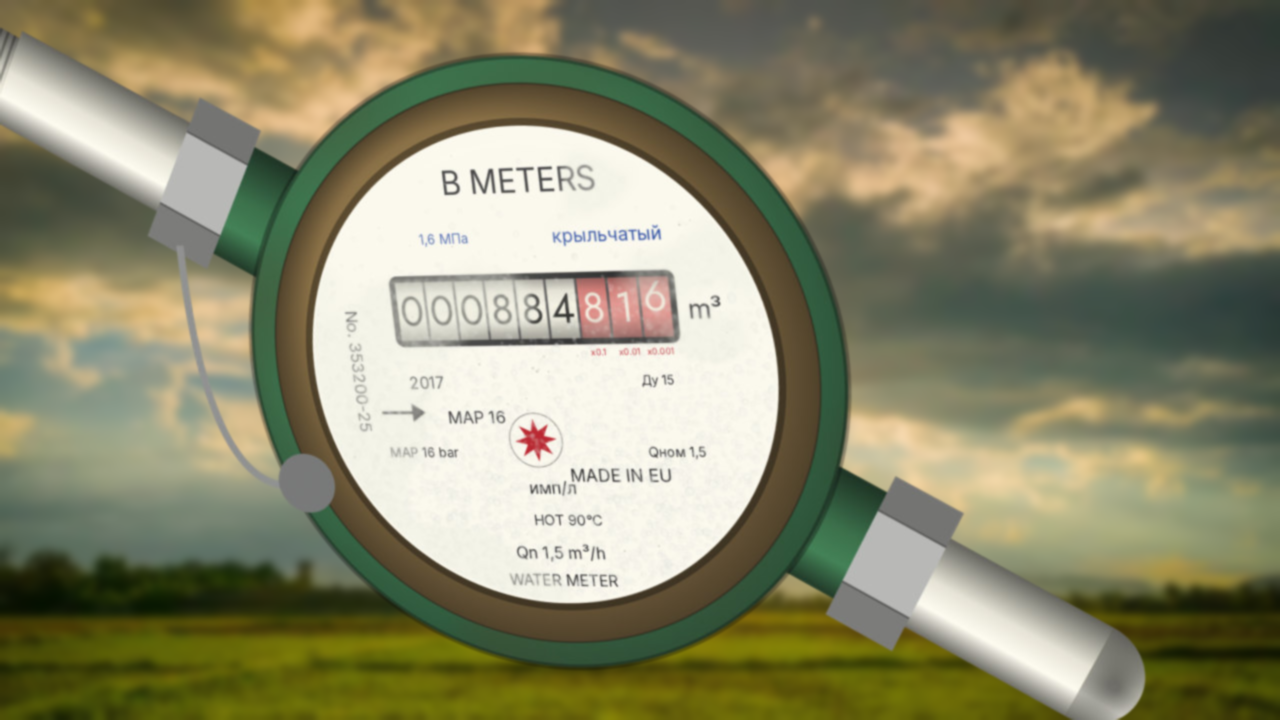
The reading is 884.816; m³
